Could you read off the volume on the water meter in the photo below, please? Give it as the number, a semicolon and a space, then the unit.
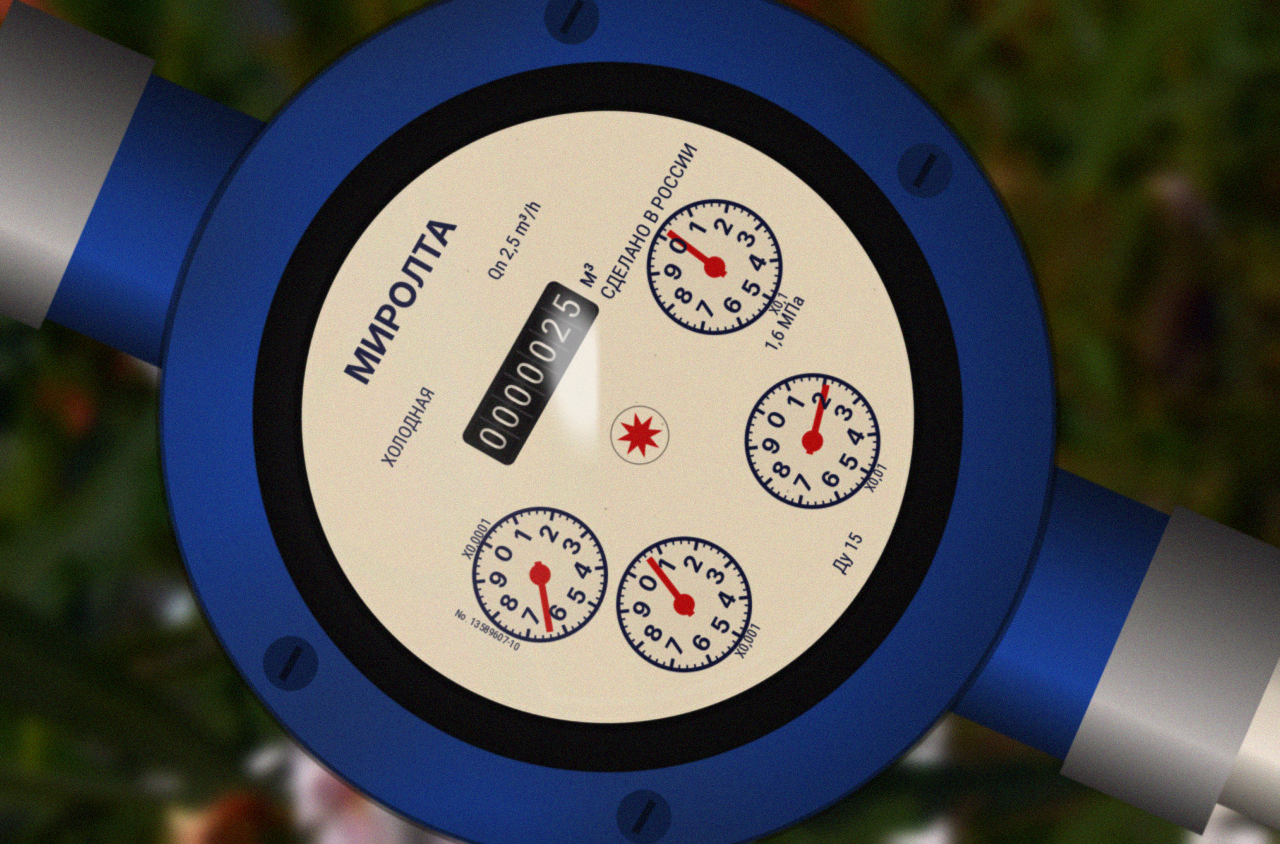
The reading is 25.0206; m³
